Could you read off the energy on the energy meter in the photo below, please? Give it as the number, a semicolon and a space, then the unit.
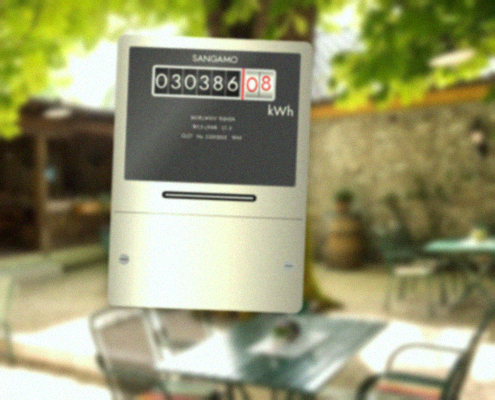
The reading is 30386.08; kWh
